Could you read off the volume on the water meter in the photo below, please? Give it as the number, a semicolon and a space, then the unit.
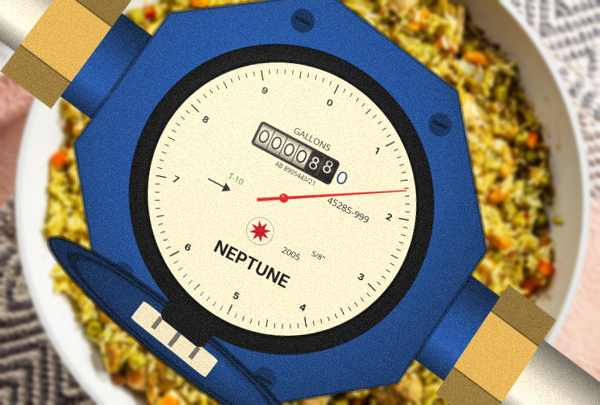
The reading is 881.6; gal
